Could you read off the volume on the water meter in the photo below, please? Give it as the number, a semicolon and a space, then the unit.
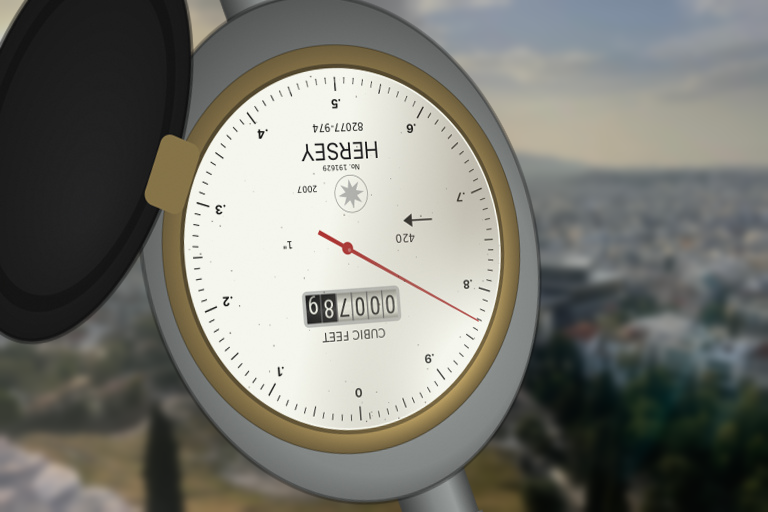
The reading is 788.83; ft³
